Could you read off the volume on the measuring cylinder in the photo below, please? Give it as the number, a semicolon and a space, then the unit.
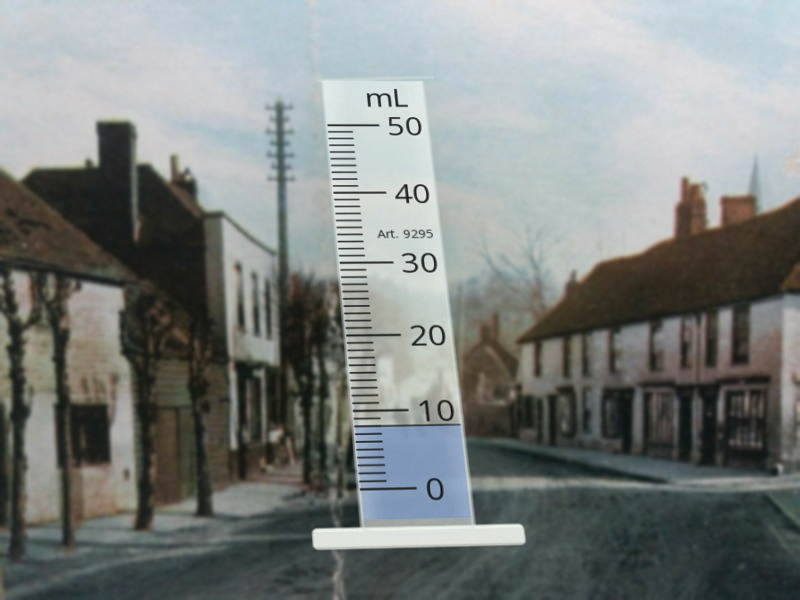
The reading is 8; mL
